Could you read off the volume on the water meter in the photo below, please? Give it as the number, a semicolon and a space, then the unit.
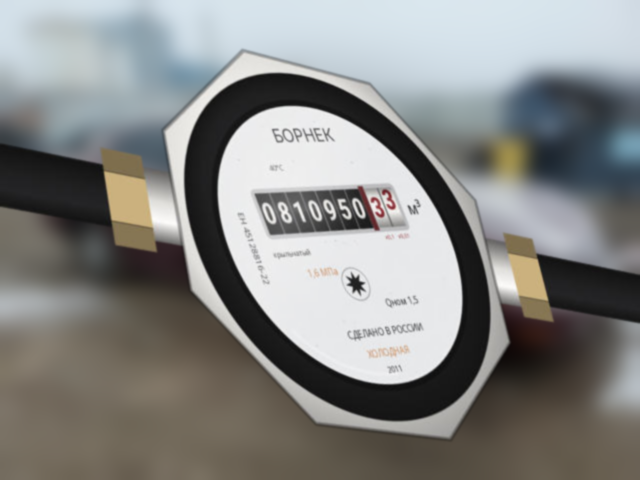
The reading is 810950.33; m³
